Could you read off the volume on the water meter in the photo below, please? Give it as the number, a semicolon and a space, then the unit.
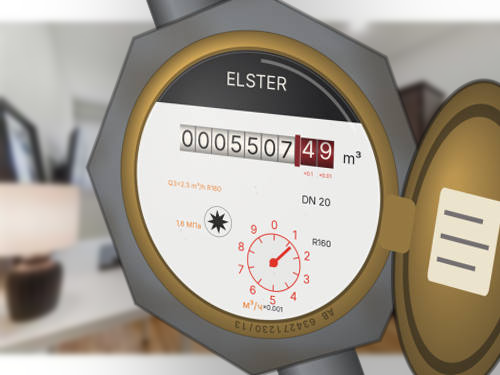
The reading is 5507.491; m³
